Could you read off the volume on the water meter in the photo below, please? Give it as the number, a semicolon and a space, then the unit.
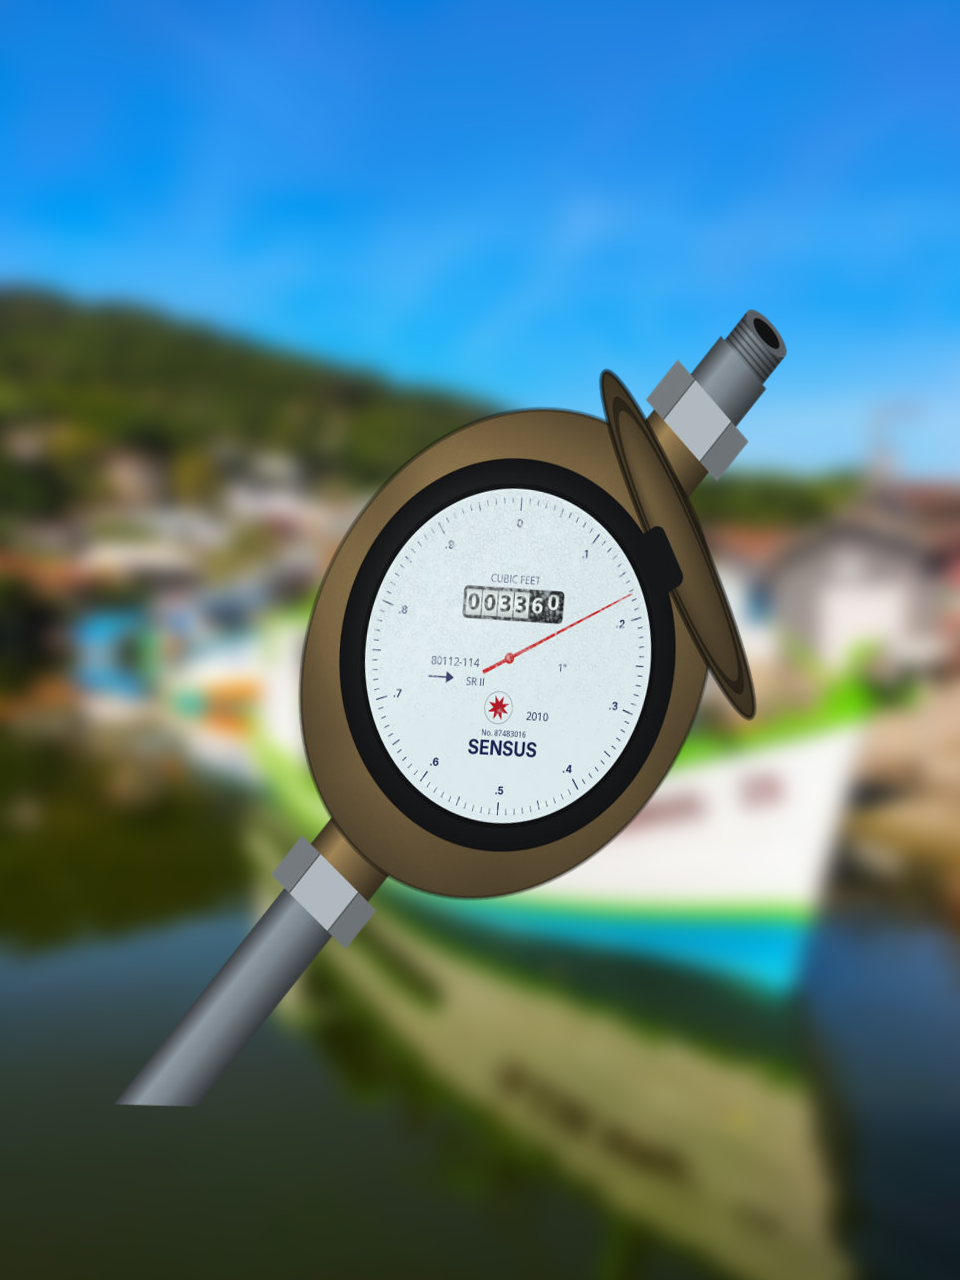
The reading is 3360.17; ft³
